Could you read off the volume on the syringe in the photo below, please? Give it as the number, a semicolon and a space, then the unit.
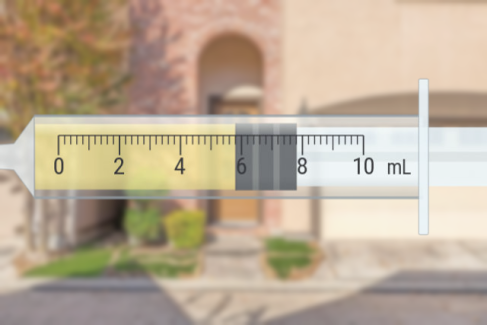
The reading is 5.8; mL
